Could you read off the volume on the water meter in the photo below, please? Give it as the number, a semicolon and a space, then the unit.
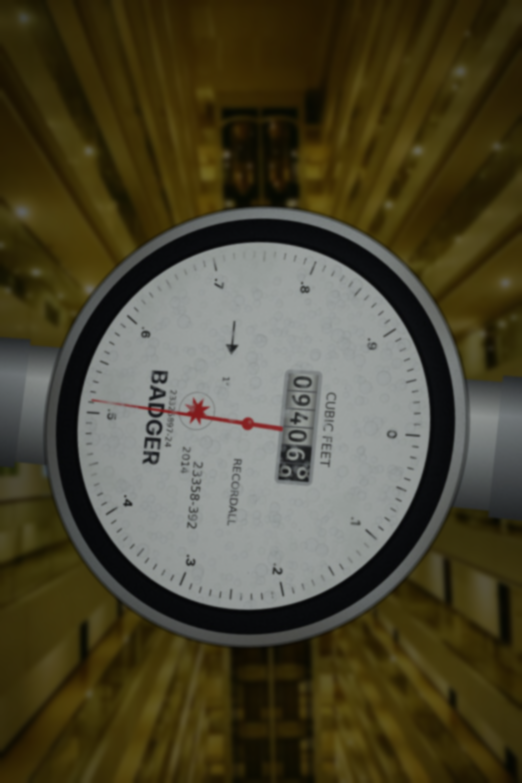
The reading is 94068.51; ft³
